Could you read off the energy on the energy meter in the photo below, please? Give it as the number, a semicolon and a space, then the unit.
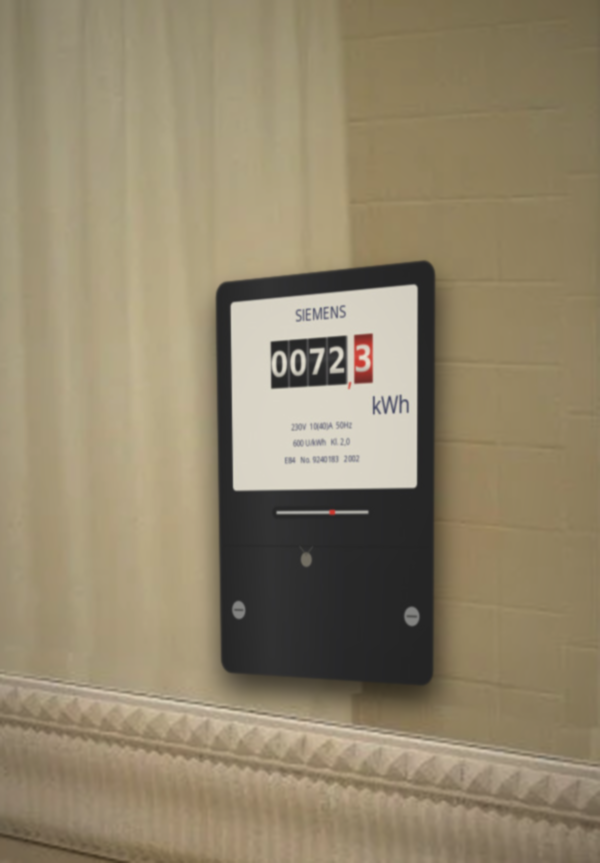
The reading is 72.3; kWh
